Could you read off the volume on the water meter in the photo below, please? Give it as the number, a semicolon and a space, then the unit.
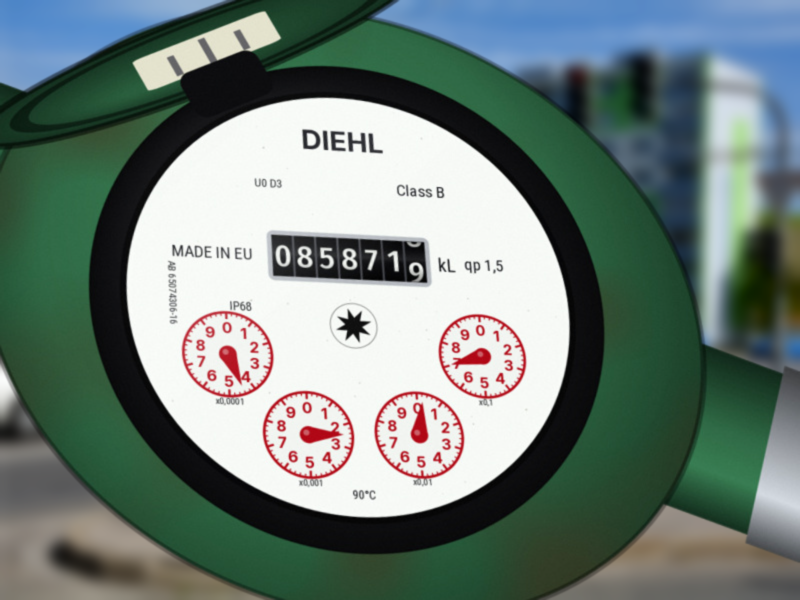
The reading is 858718.7024; kL
